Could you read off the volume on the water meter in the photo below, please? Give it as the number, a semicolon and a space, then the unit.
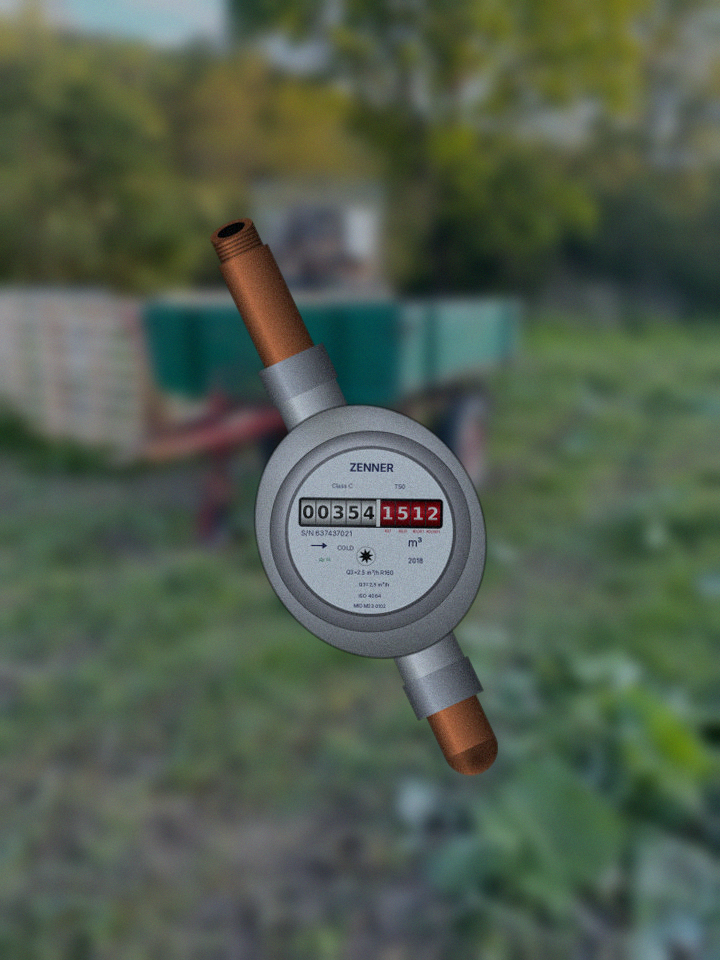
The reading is 354.1512; m³
